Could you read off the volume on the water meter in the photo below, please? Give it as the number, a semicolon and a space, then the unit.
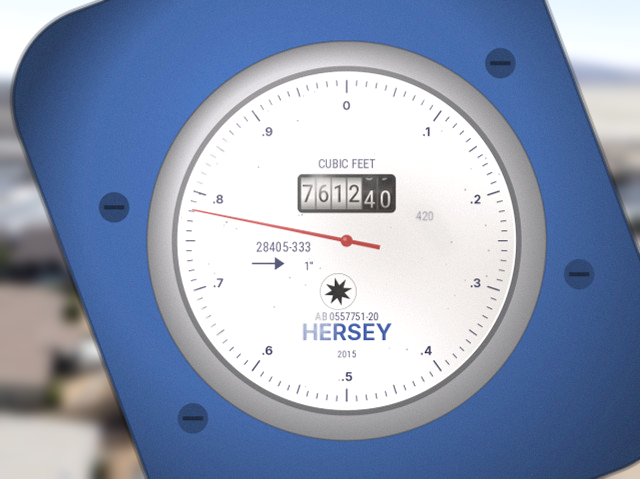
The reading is 761239.78; ft³
